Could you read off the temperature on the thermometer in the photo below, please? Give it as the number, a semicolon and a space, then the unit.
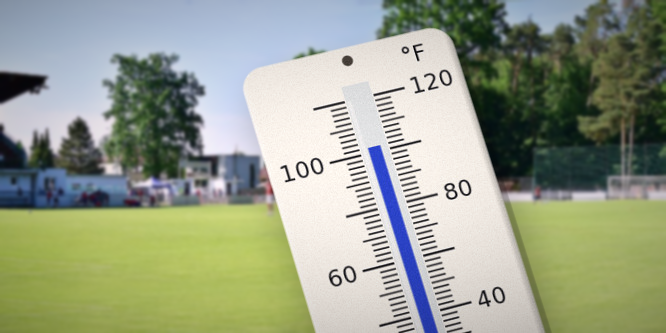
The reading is 102; °F
